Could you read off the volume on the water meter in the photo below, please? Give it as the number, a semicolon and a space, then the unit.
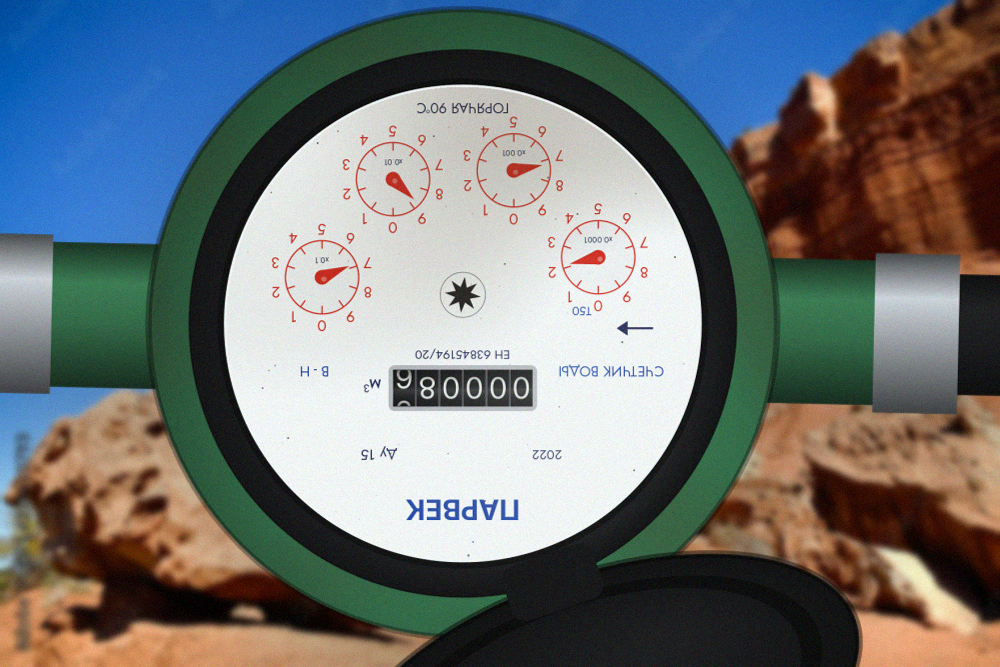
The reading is 85.6872; m³
